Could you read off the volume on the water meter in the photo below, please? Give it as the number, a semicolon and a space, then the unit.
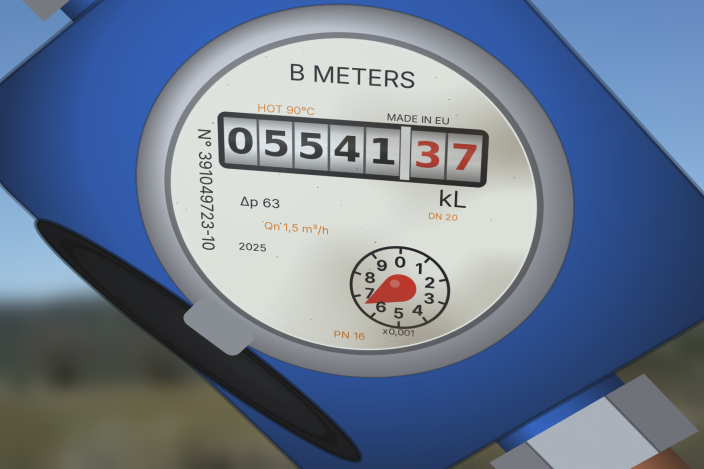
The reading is 5541.376; kL
